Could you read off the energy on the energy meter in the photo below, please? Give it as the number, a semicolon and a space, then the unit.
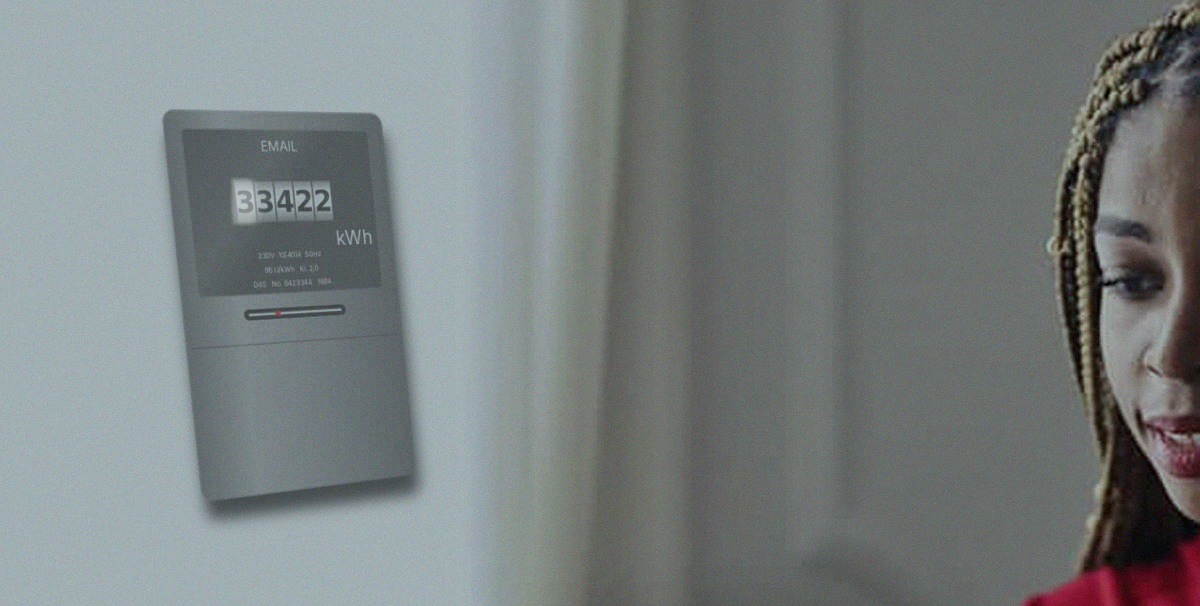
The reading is 33422; kWh
